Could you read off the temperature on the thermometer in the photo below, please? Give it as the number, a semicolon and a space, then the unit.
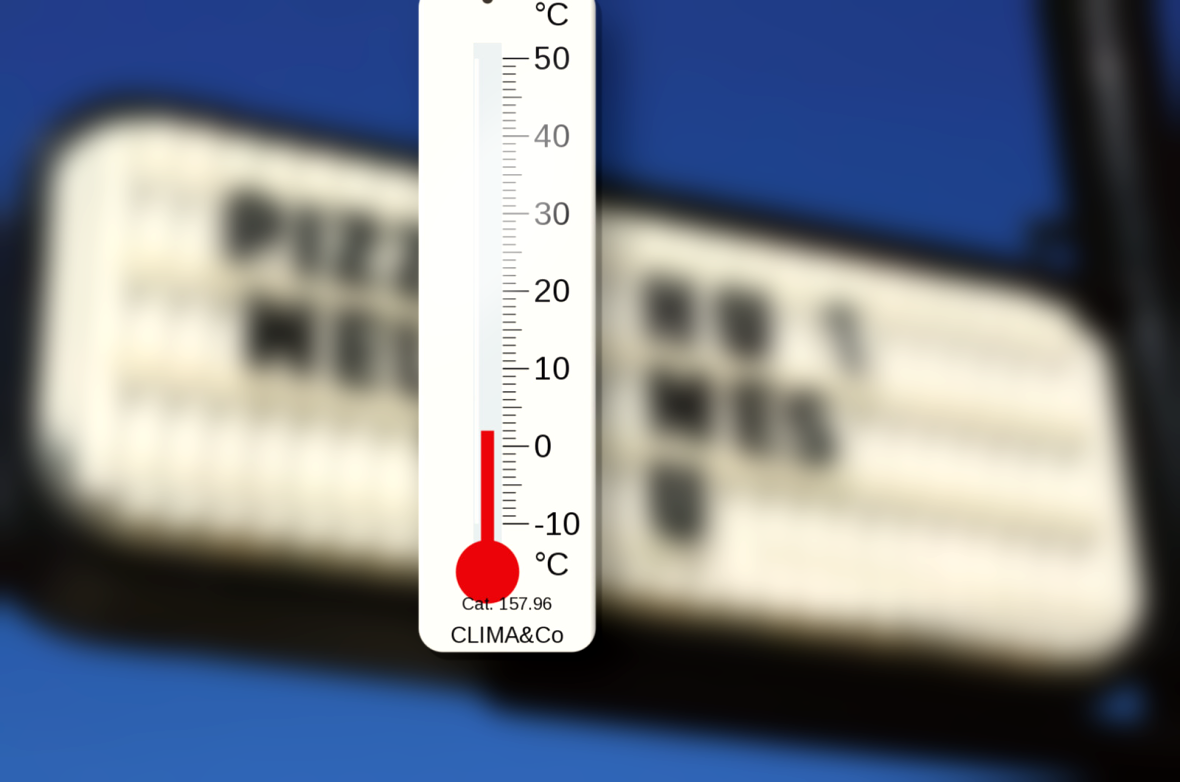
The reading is 2; °C
